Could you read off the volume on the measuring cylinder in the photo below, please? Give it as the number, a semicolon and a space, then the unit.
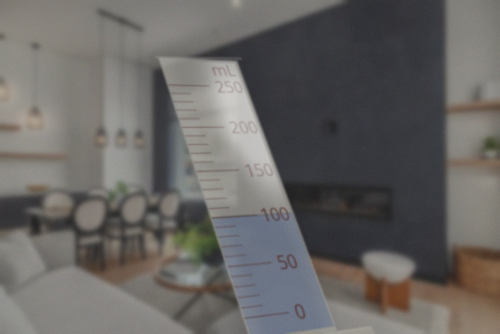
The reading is 100; mL
